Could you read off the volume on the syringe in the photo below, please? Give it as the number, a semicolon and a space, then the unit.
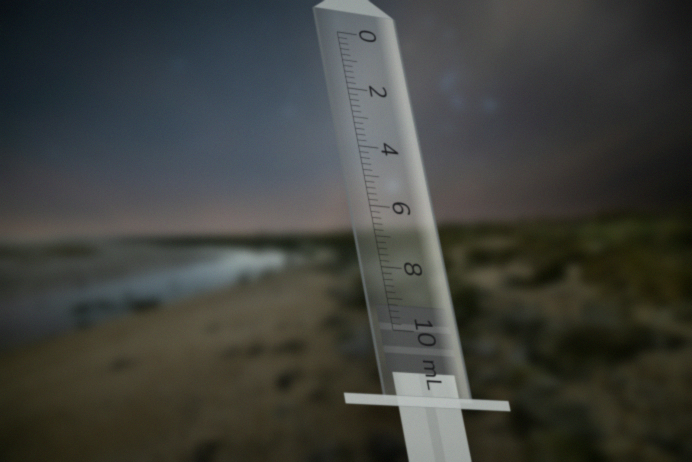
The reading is 9.2; mL
